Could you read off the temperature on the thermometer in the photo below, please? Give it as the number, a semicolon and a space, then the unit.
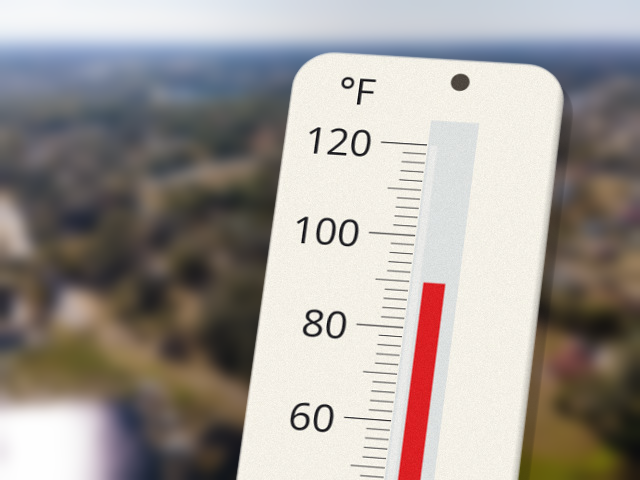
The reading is 90; °F
